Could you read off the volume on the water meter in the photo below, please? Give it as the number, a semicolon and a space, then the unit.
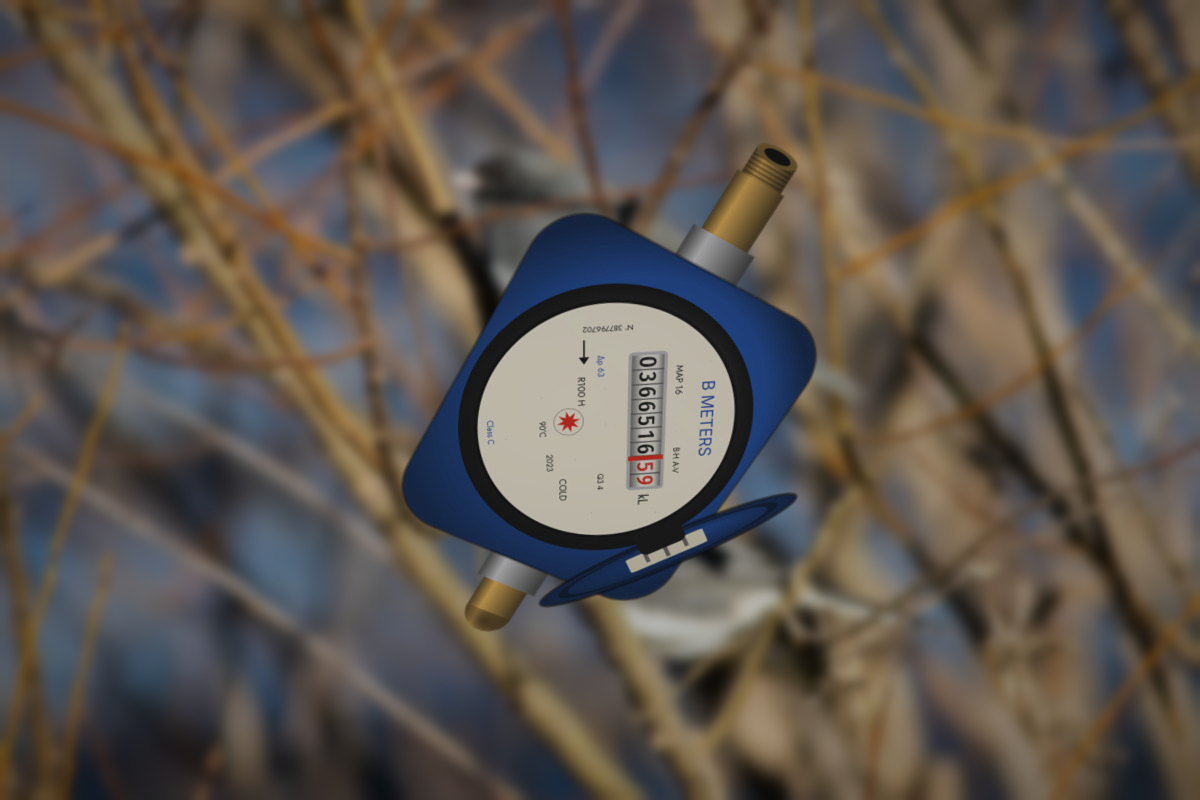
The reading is 366516.59; kL
